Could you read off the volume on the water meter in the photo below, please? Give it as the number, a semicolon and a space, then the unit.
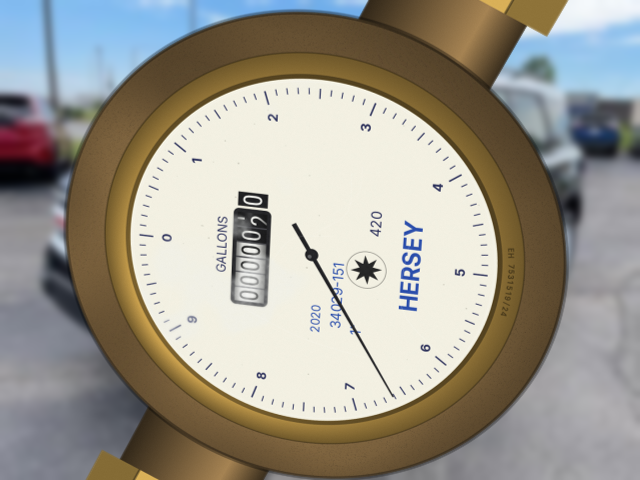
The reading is 16.6; gal
